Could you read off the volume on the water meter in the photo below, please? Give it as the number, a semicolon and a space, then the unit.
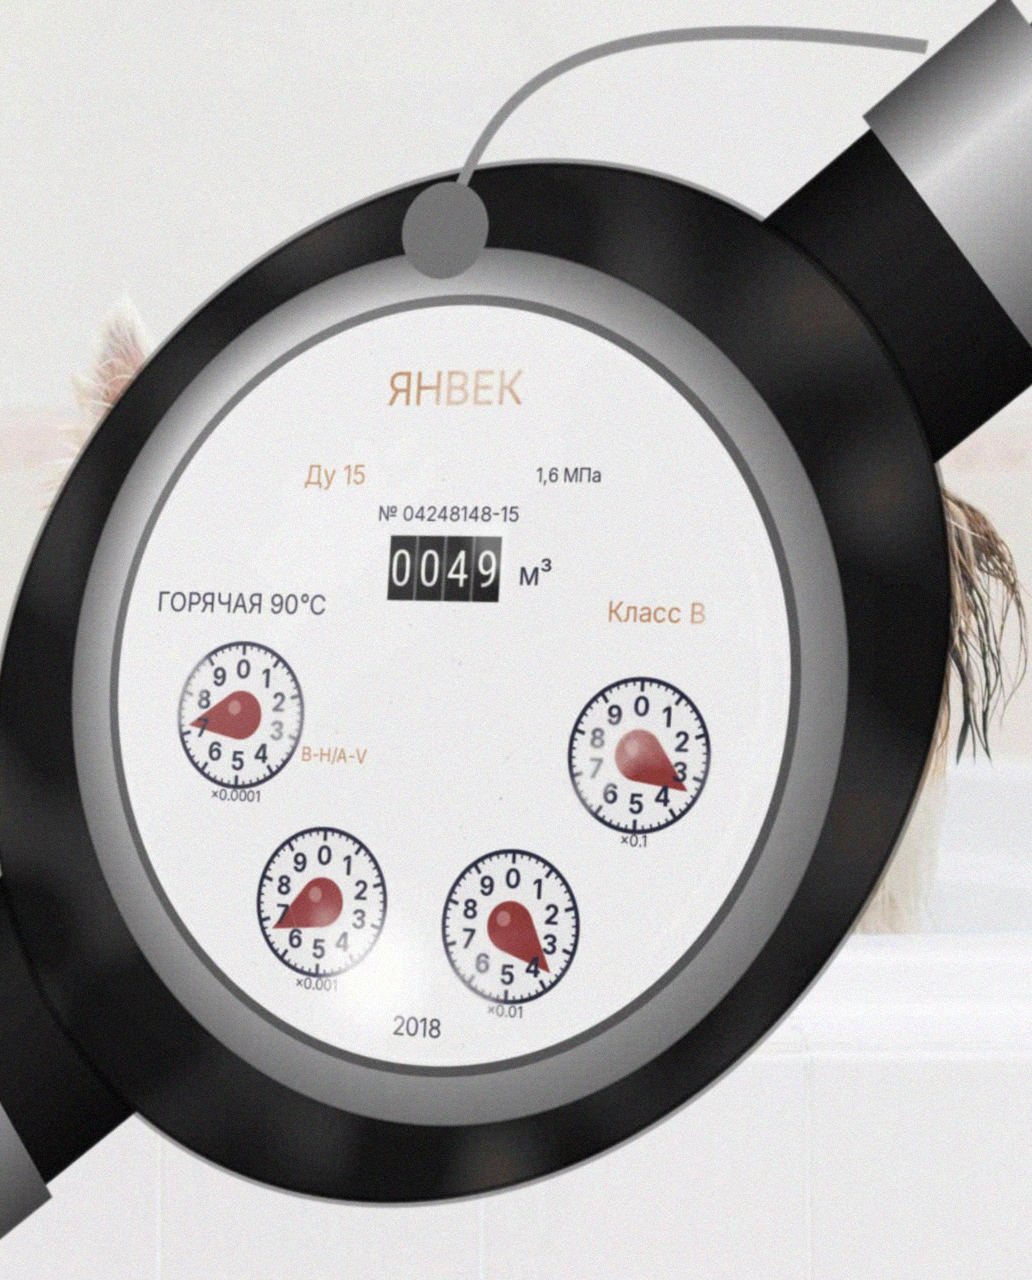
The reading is 49.3367; m³
